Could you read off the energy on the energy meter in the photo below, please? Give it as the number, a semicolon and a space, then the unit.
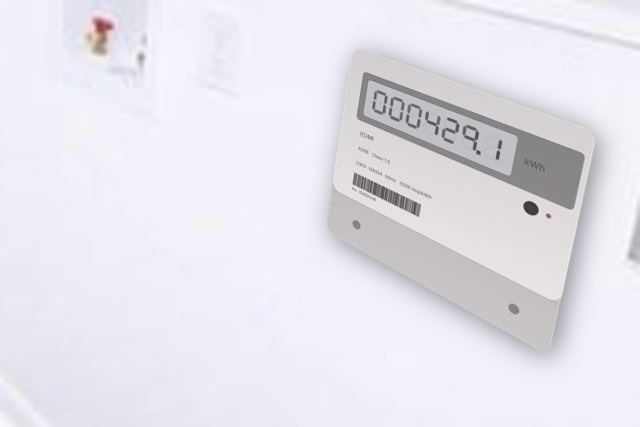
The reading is 429.1; kWh
